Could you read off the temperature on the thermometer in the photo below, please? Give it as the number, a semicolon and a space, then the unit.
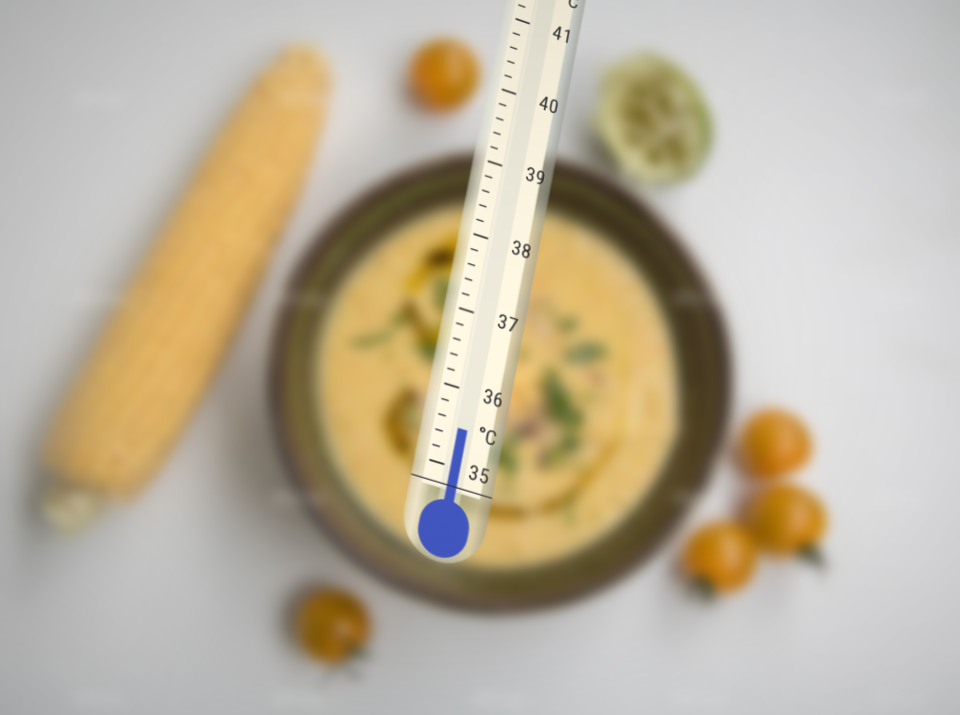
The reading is 35.5; °C
